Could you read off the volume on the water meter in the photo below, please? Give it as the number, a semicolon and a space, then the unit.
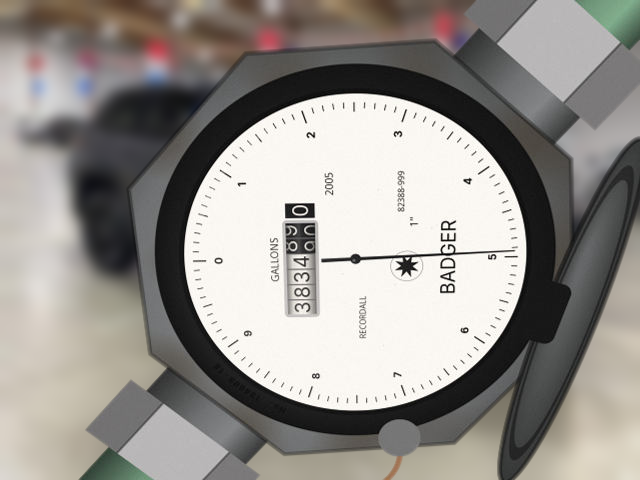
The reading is 3834894.9; gal
